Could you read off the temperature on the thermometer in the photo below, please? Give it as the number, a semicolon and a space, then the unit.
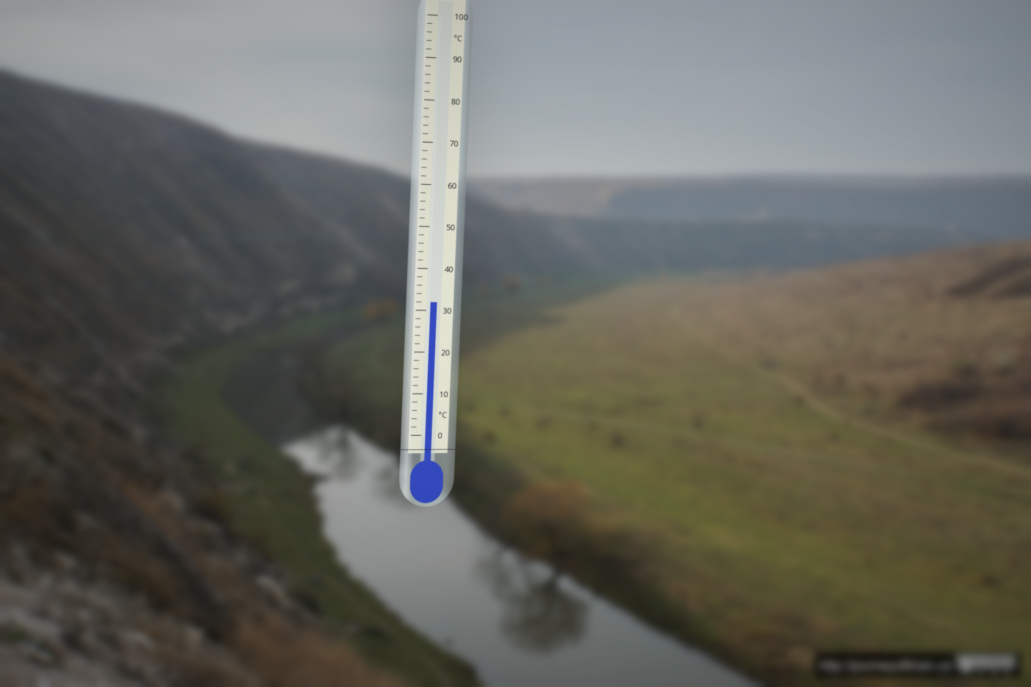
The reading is 32; °C
